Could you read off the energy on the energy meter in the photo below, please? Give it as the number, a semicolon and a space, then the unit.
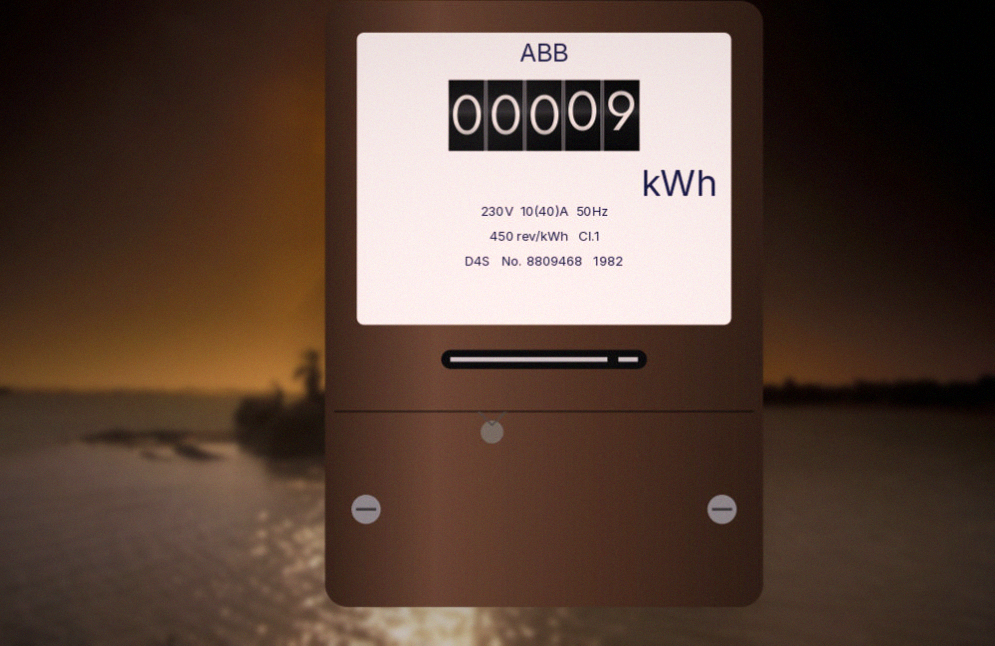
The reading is 9; kWh
